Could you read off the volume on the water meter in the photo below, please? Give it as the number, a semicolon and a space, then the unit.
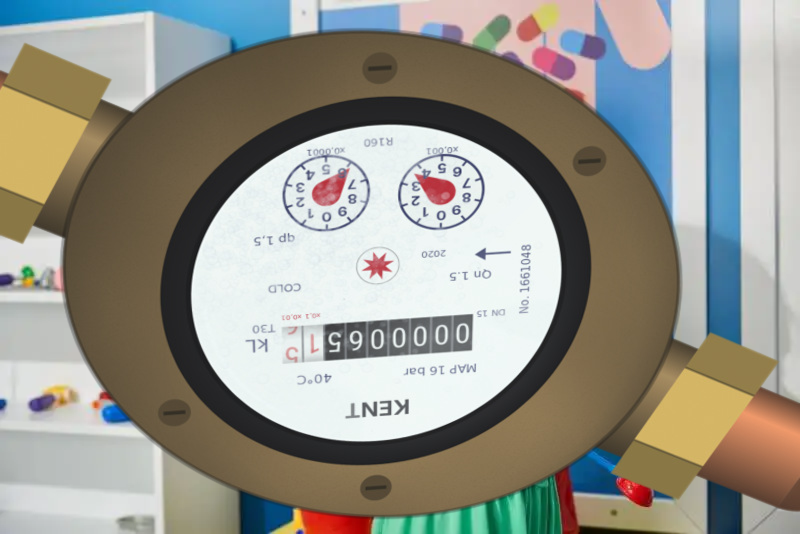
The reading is 65.1536; kL
